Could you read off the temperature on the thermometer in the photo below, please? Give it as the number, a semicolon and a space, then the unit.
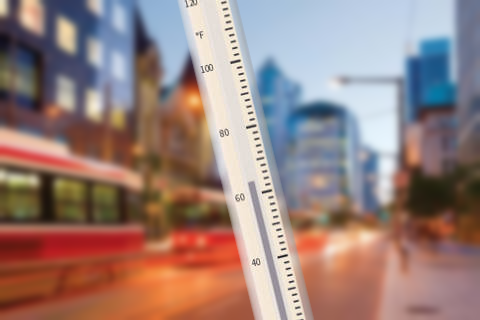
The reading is 64; °F
